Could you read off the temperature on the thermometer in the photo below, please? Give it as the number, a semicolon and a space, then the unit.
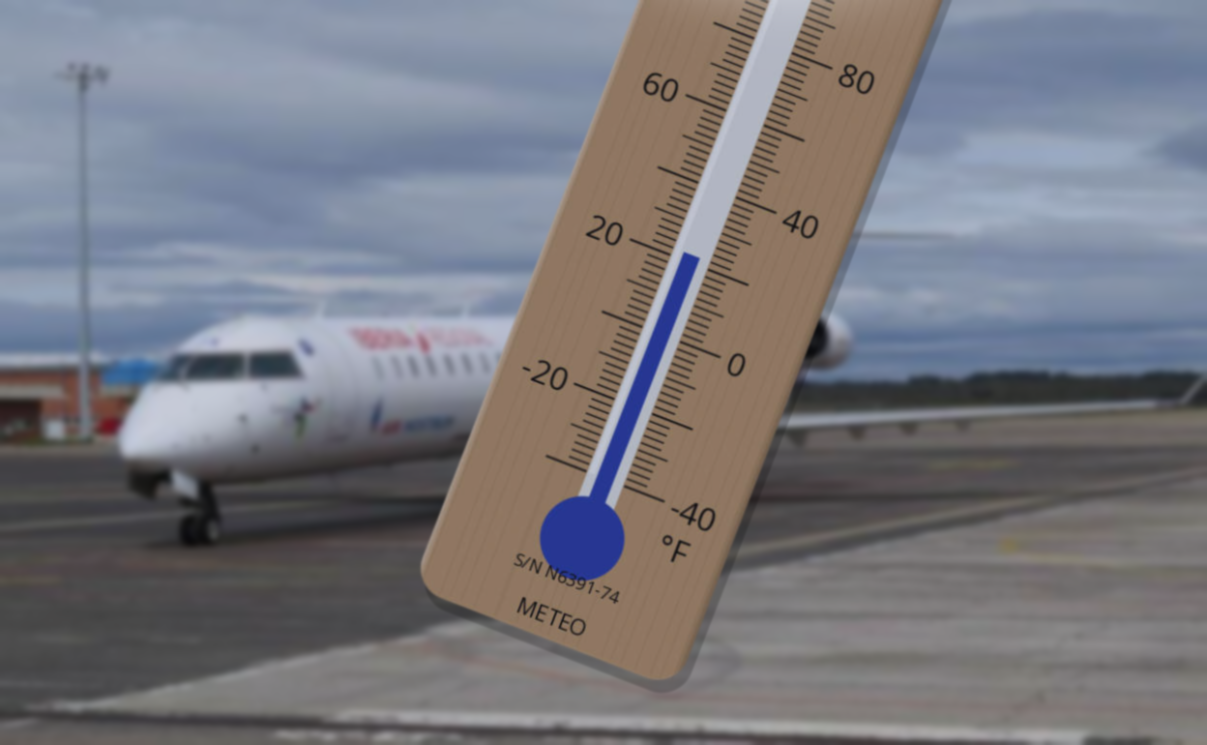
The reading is 22; °F
